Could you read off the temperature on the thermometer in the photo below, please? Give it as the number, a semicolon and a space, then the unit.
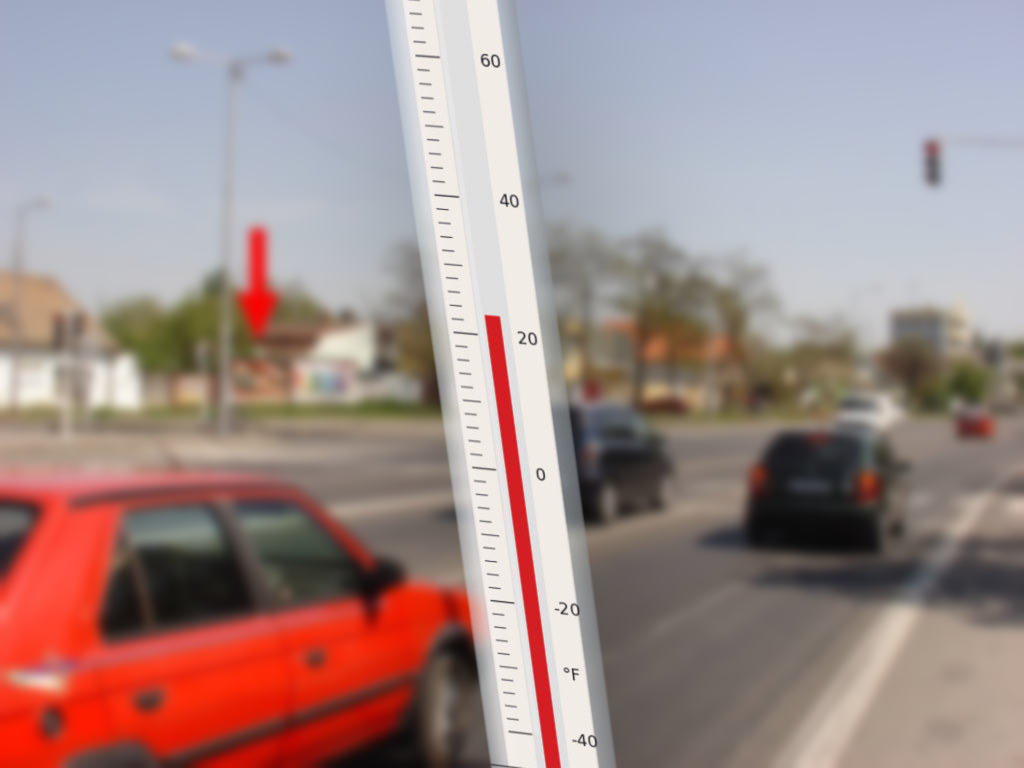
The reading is 23; °F
